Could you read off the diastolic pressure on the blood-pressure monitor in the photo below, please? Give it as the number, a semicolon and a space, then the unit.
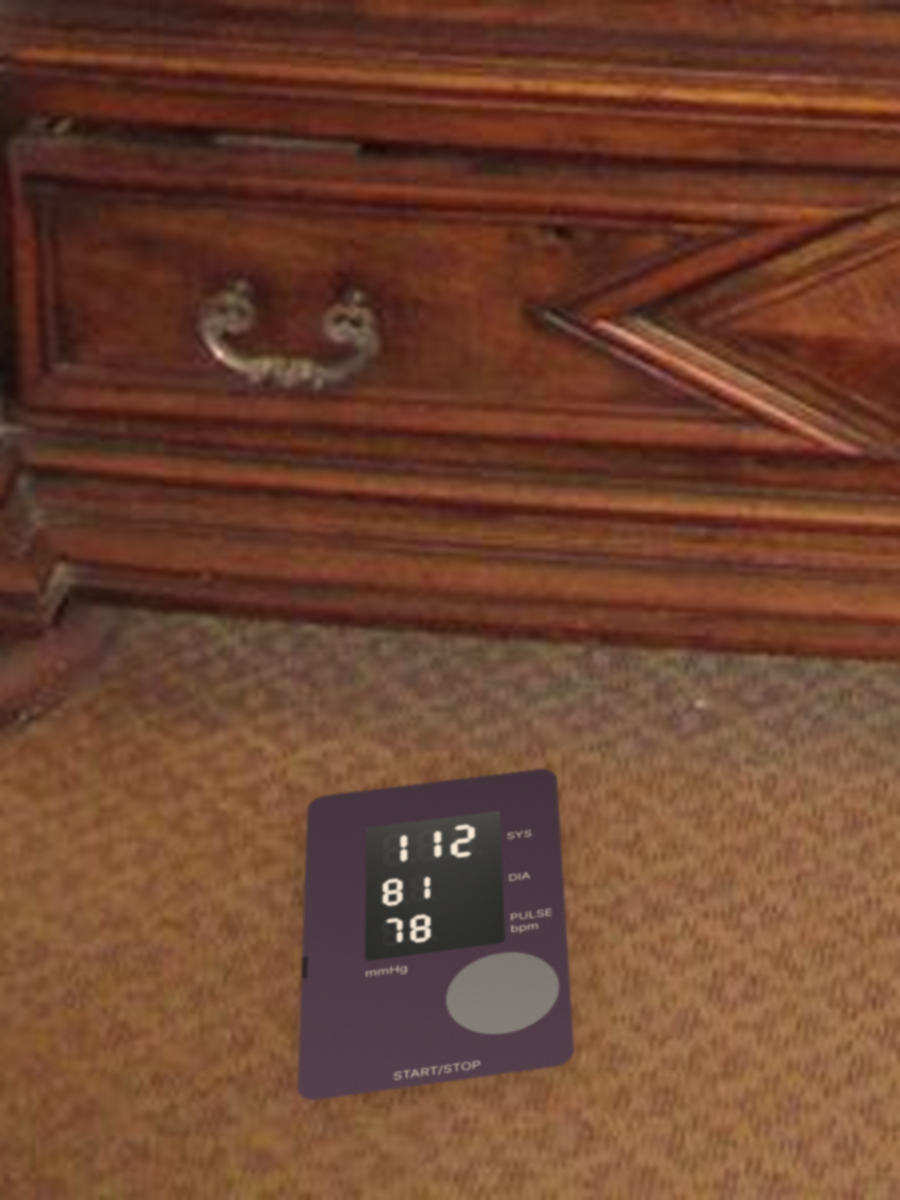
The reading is 81; mmHg
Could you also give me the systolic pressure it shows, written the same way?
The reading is 112; mmHg
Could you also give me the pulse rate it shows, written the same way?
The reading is 78; bpm
